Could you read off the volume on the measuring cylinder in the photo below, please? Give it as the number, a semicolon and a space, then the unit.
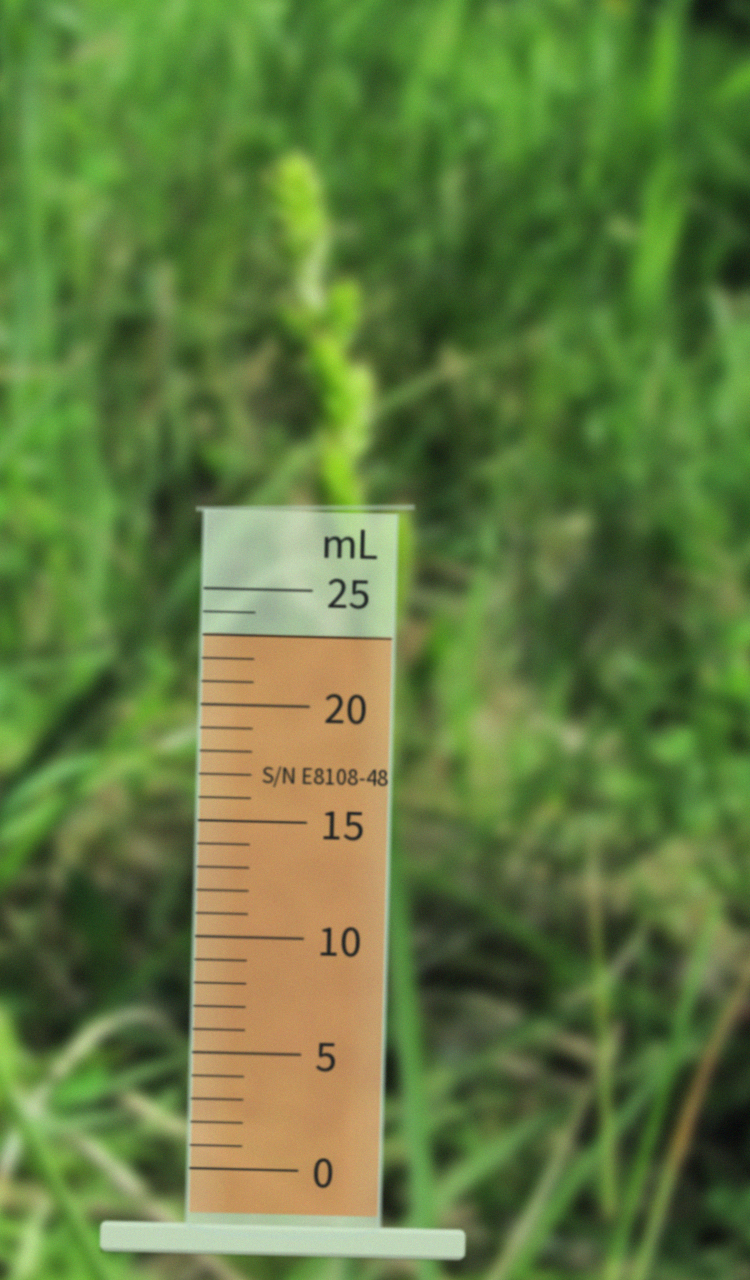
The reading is 23; mL
